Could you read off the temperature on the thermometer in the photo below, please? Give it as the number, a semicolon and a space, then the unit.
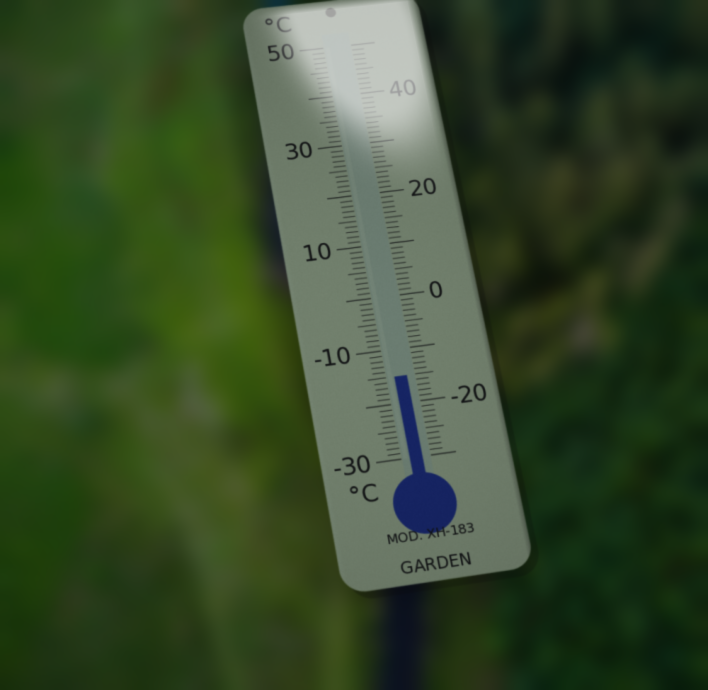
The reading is -15; °C
